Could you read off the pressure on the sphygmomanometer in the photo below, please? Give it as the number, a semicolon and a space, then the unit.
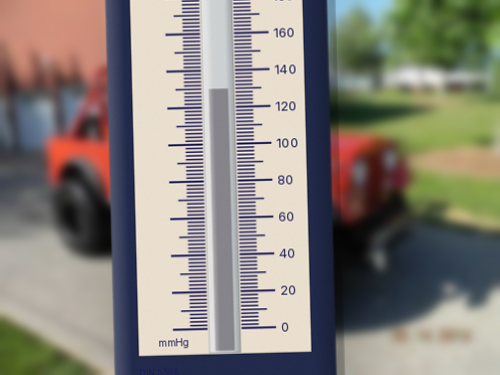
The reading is 130; mmHg
